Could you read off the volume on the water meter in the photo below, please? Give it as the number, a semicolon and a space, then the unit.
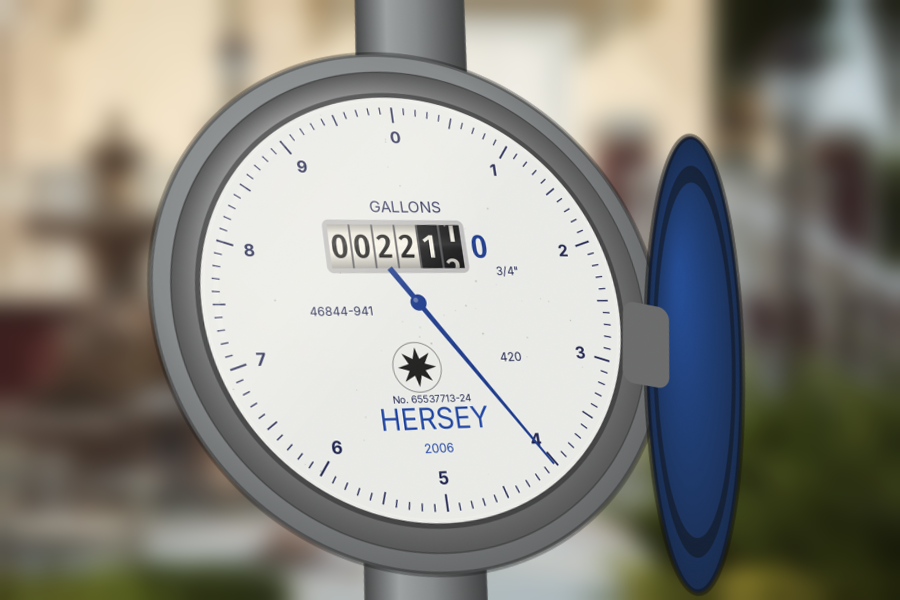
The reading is 22114.0; gal
